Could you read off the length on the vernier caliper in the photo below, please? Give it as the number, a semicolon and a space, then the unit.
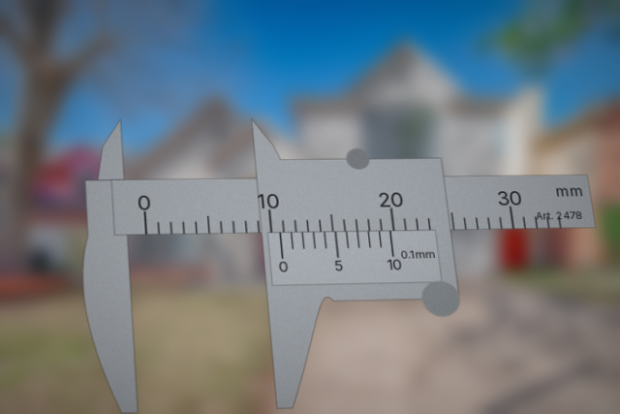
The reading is 10.7; mm
